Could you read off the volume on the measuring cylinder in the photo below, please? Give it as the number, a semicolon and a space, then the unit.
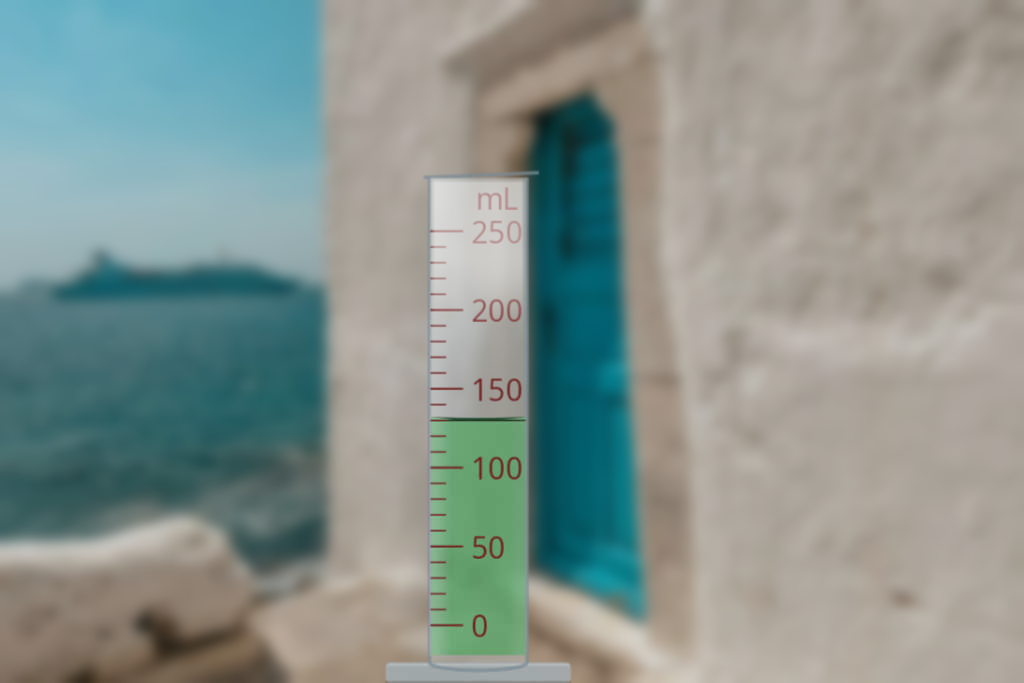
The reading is 130; mL
